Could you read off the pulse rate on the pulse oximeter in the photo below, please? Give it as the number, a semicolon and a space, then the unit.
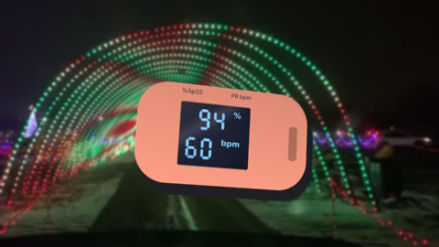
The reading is 60; bpm
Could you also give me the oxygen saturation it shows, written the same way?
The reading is 94; %
